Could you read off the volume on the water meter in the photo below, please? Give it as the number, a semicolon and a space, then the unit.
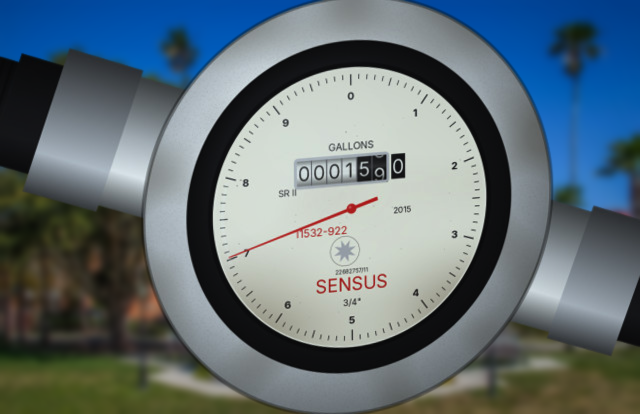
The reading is 1587.0; gal
